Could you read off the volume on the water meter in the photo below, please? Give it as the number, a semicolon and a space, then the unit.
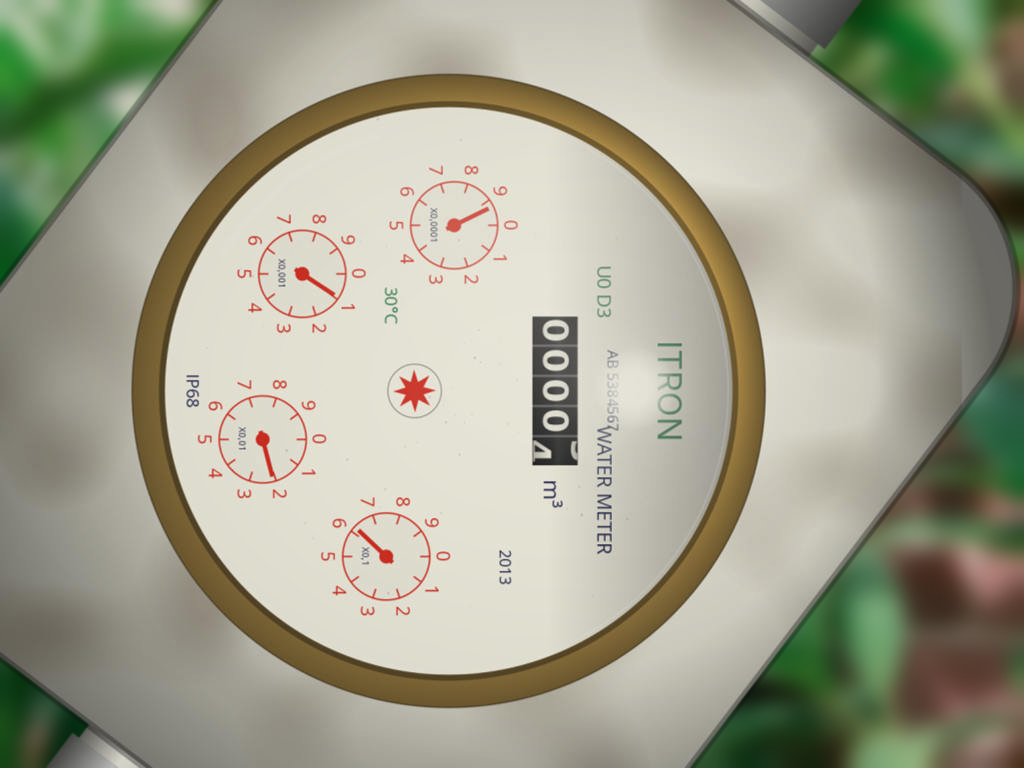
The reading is 3.6209; m³
